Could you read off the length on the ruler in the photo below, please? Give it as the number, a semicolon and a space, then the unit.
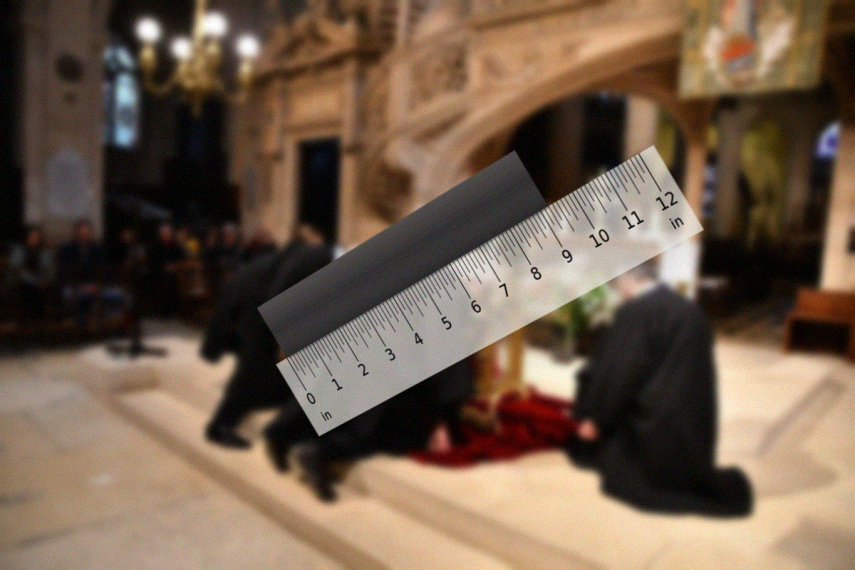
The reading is 9.25; in
